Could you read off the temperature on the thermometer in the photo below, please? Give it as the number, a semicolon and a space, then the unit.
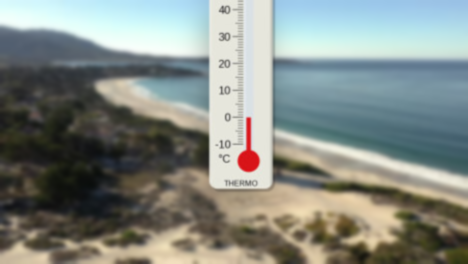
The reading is 0; °C
